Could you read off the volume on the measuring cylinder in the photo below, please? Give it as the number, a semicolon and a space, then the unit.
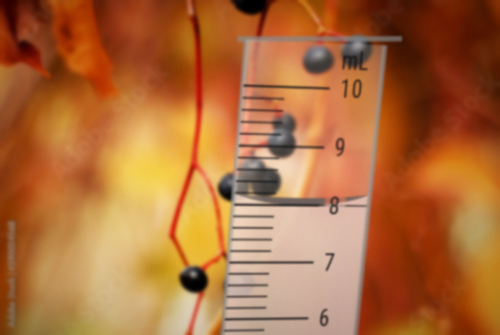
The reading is 8; mL
